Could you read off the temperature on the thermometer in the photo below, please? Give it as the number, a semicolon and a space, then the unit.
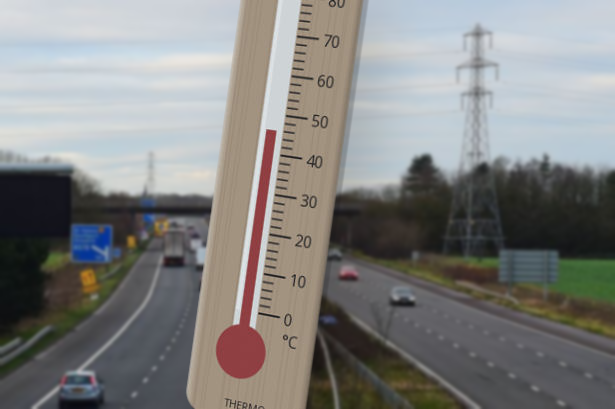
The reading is 46; °C
